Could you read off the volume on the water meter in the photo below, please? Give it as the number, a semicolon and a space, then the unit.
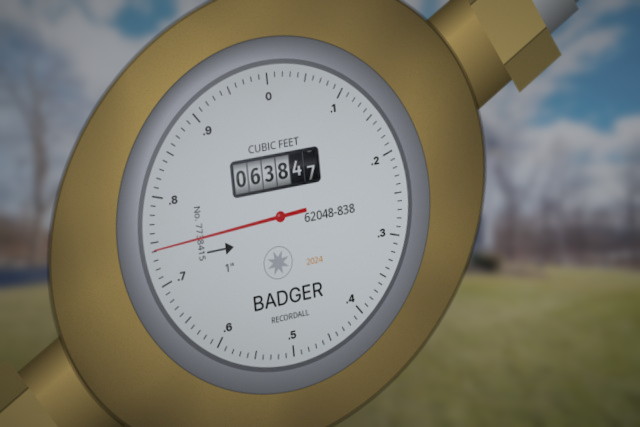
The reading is 63846.74; ft³
